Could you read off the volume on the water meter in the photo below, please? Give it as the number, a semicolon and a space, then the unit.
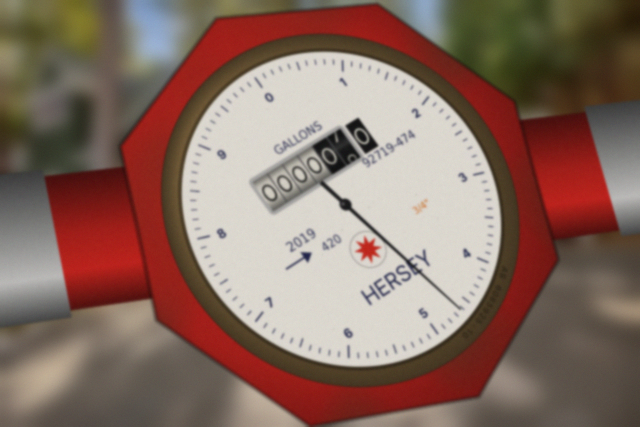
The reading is 74.6; gal
